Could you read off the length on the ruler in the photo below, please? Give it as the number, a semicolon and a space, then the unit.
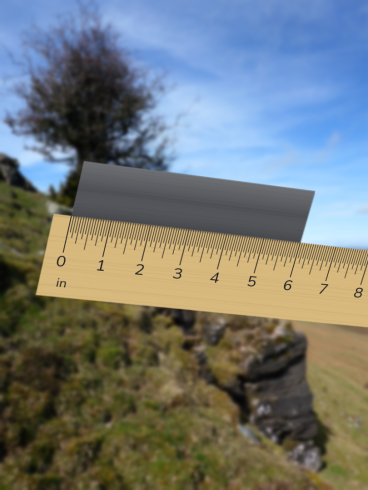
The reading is 6; in
